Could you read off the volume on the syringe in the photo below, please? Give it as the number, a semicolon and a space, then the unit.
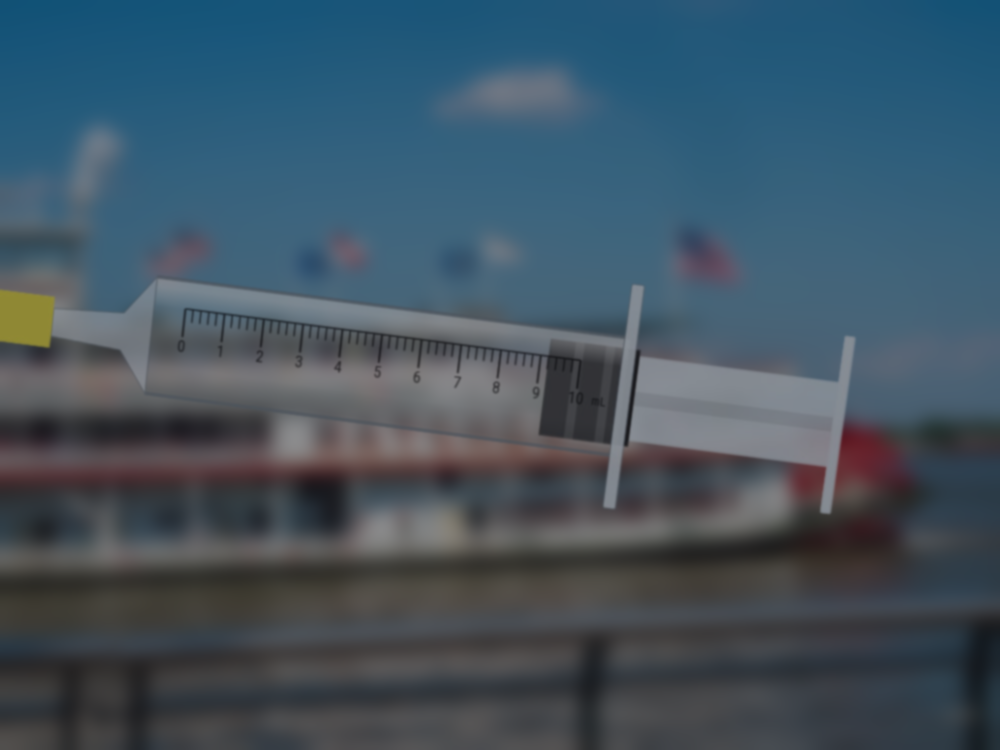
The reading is 9.2; mL
